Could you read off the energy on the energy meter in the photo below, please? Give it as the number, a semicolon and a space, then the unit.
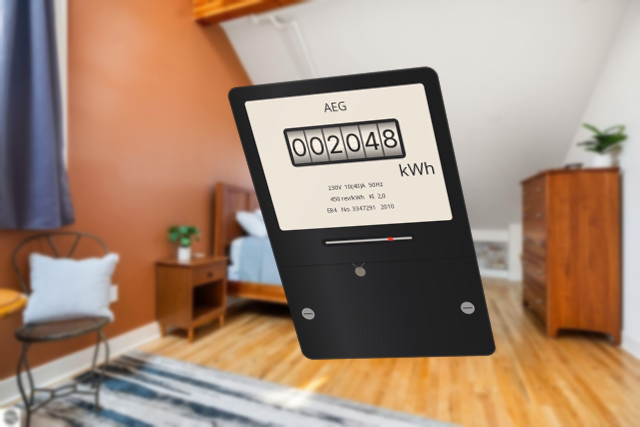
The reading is 2048; kWh
